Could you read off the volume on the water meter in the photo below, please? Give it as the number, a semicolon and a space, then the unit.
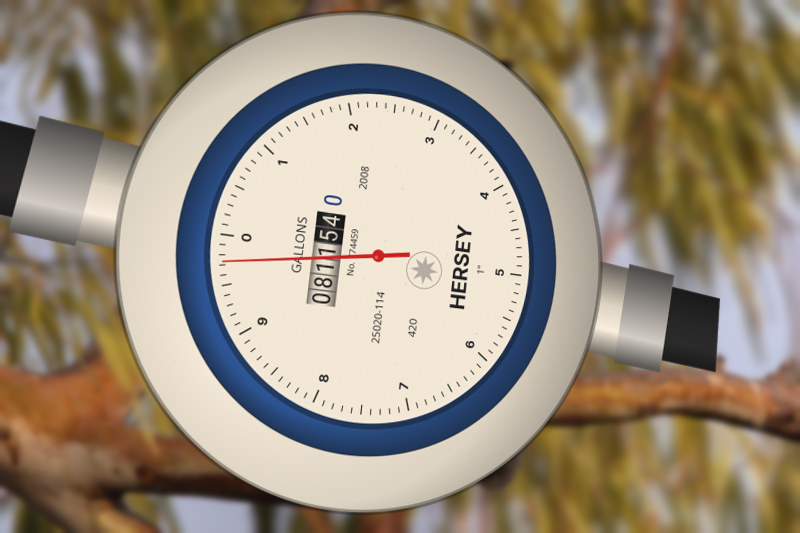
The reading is 811539.7; gal
